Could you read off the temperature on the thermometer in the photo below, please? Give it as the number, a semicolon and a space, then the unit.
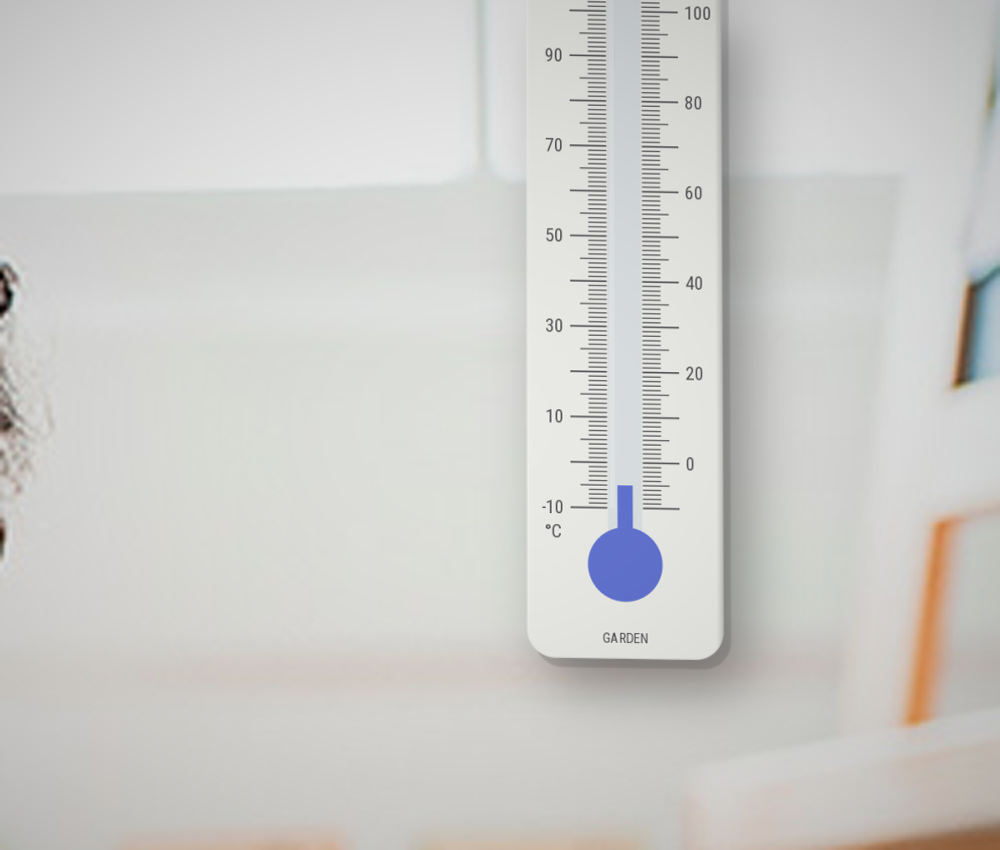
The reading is -5; °C
